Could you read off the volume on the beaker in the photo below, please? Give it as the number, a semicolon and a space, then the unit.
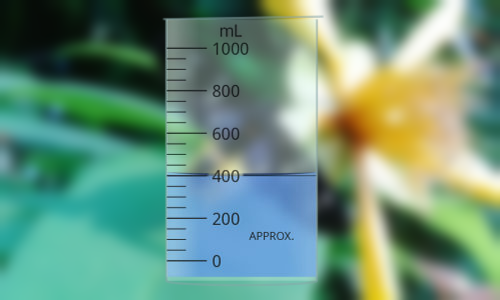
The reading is 400; mL
